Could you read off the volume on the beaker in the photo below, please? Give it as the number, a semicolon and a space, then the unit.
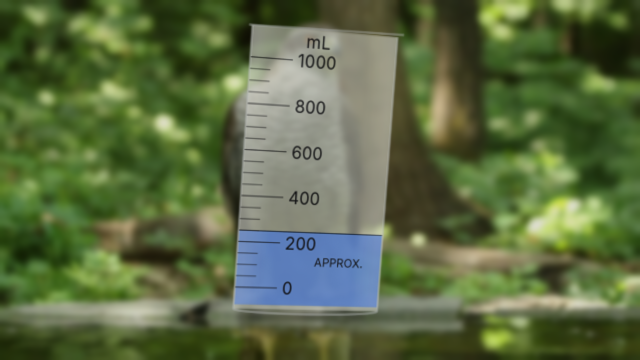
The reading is 250; mL
